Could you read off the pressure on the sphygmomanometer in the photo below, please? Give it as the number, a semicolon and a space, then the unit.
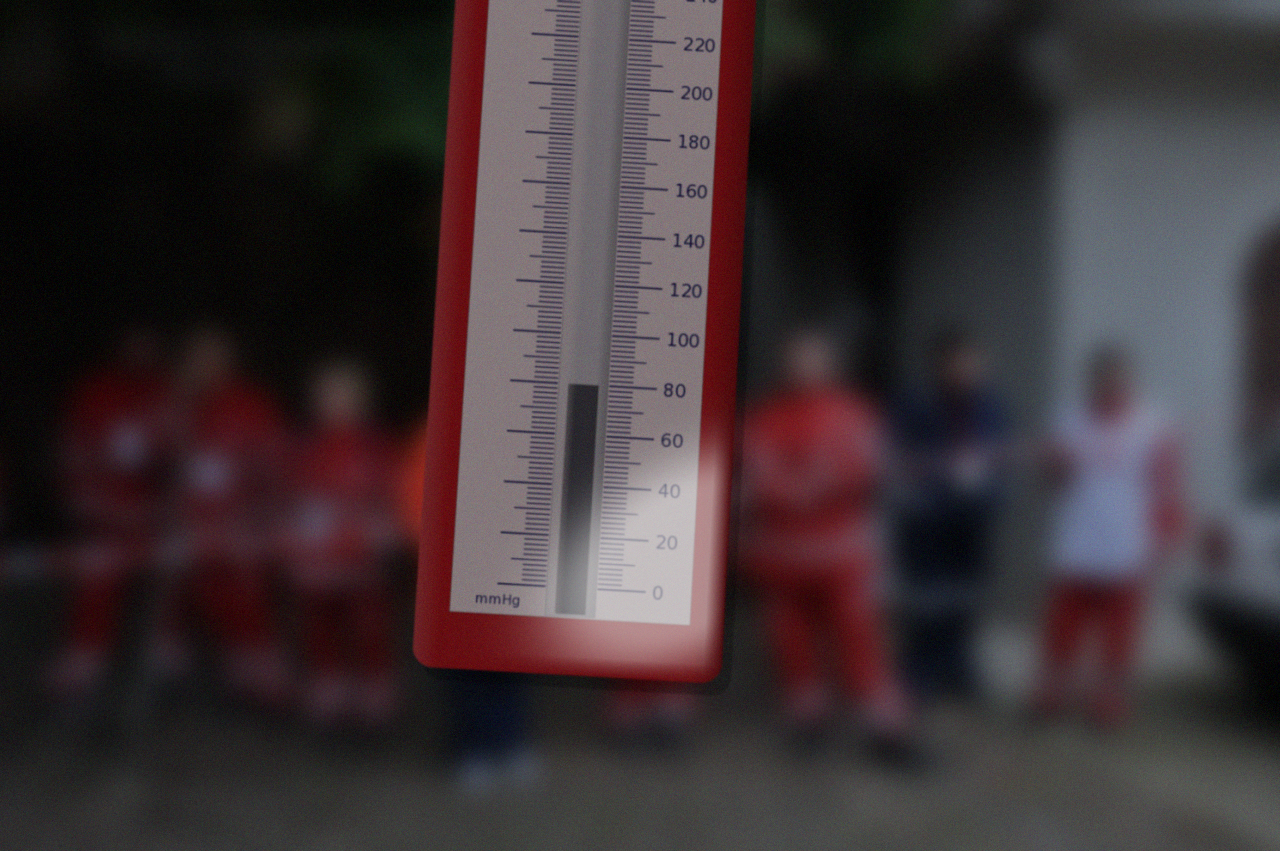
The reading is 80; mmHg
